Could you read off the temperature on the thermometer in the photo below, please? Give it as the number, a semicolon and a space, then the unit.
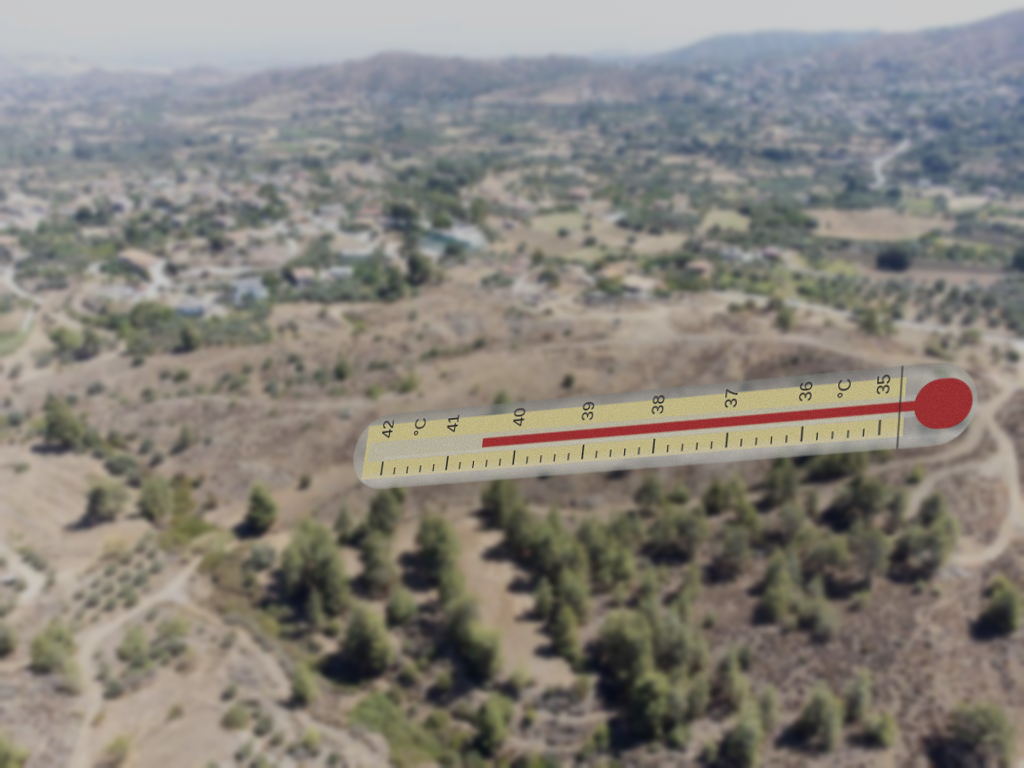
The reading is 40.5; °C
